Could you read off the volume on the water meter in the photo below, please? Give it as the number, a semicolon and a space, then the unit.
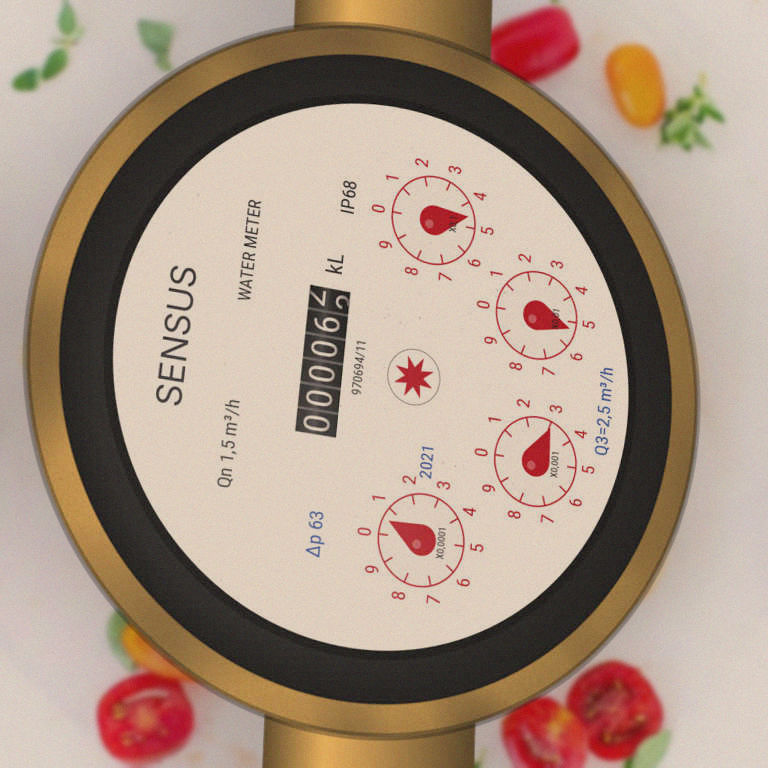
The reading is 62.4530; kL
